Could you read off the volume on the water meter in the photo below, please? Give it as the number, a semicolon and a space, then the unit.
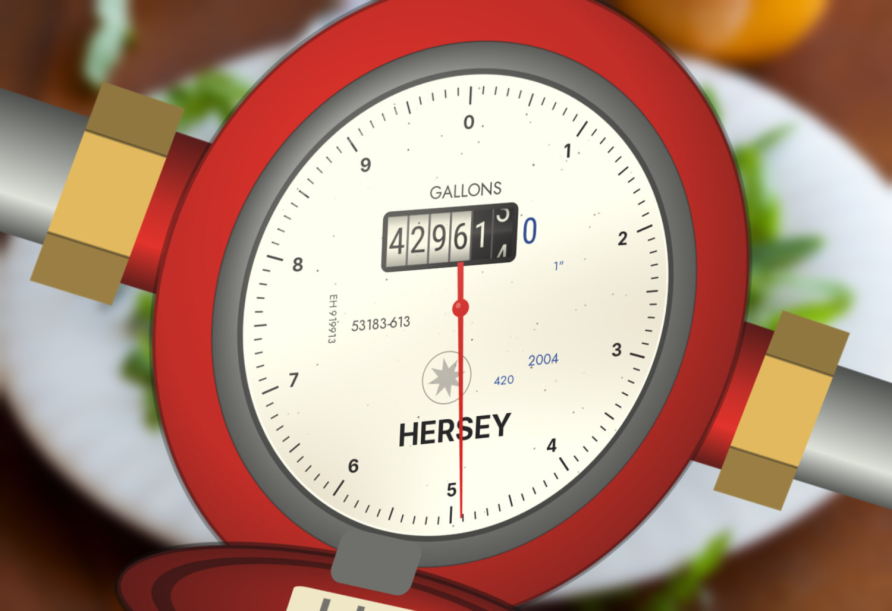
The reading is 4296134.9; gal
